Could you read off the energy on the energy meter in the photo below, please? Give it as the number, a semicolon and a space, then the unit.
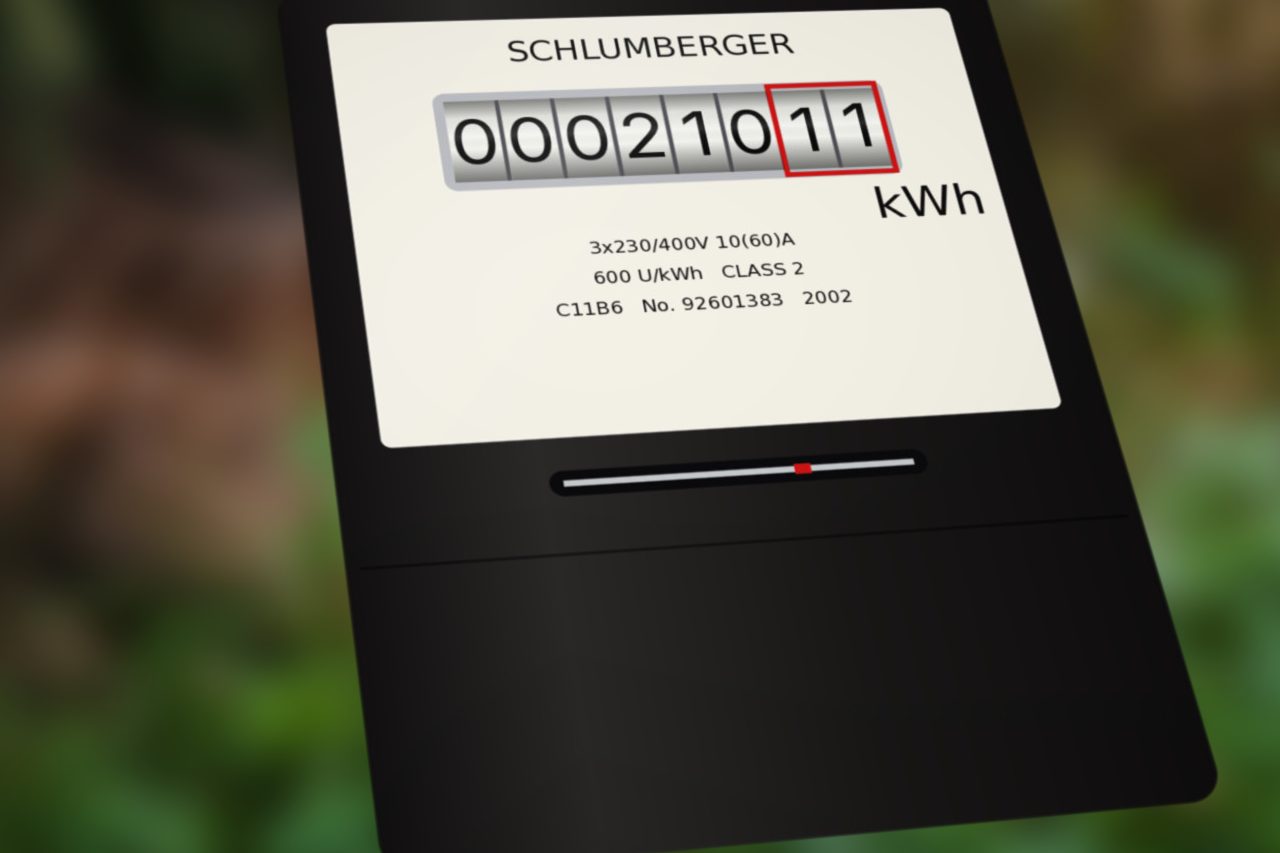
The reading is 210.11; kWh
